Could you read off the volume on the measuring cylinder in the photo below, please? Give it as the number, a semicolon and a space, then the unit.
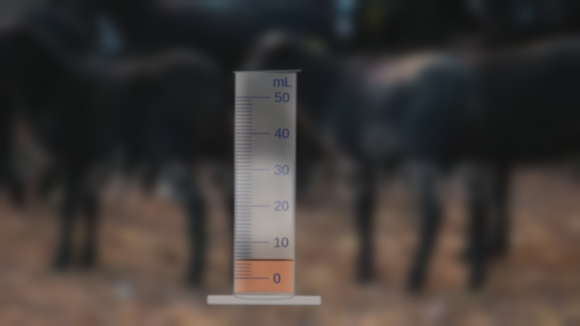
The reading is 5; mL
